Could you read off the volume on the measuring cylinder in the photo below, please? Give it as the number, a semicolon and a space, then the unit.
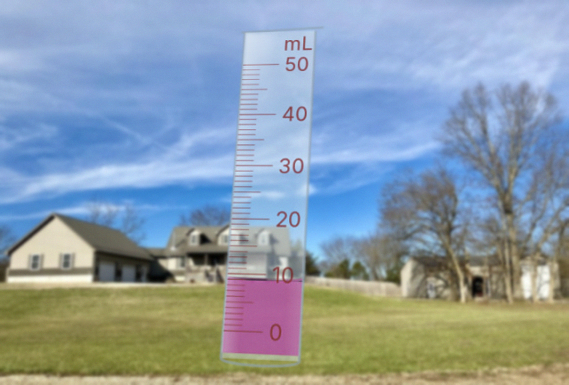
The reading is 9; mL
